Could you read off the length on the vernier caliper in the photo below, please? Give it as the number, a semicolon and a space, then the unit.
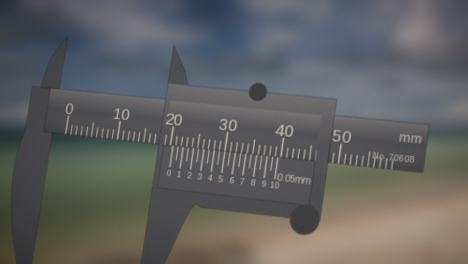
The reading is 20.5; mm
